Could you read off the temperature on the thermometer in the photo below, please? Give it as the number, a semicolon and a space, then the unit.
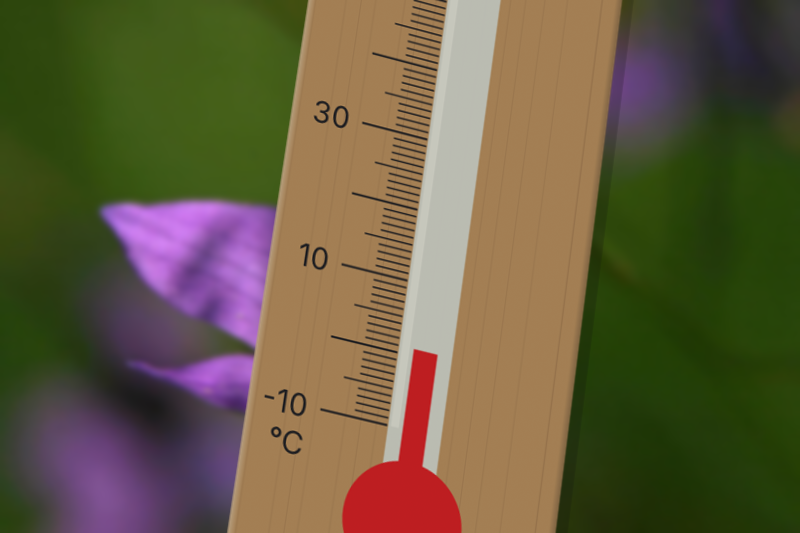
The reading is 1; °C
